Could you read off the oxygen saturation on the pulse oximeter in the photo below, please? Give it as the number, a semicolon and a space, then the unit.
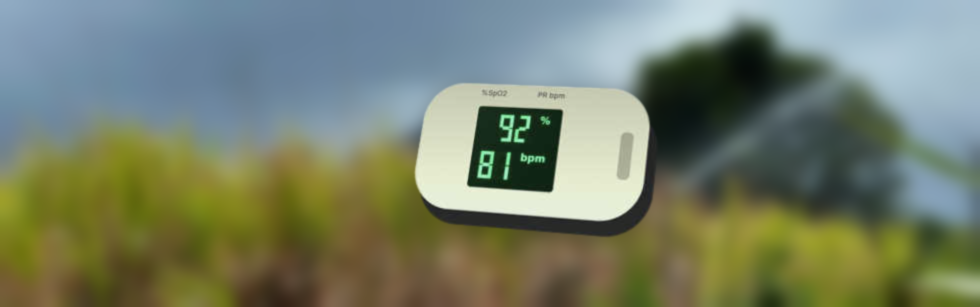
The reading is 92; %
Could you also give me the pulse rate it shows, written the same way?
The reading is 81; bpm
